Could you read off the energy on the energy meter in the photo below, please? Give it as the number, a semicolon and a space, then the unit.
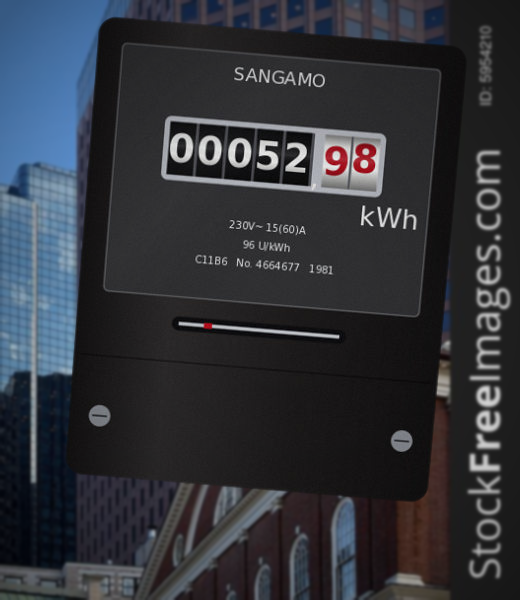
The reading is 52.98; kWh
